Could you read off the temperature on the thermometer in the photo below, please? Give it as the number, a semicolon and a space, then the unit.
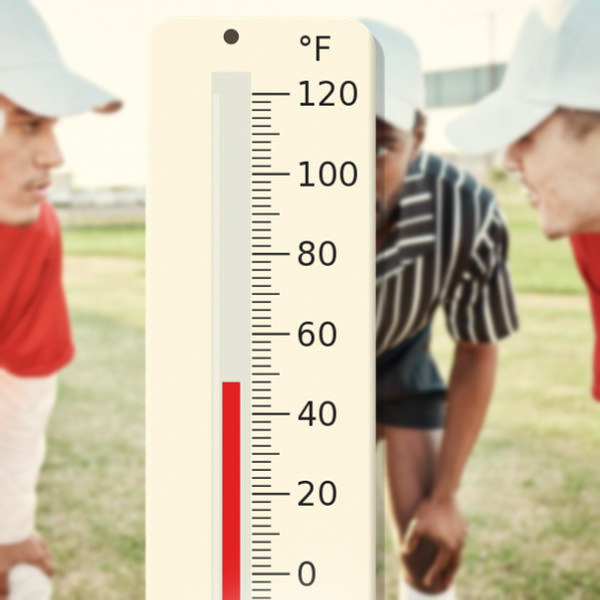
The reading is 48; °F
